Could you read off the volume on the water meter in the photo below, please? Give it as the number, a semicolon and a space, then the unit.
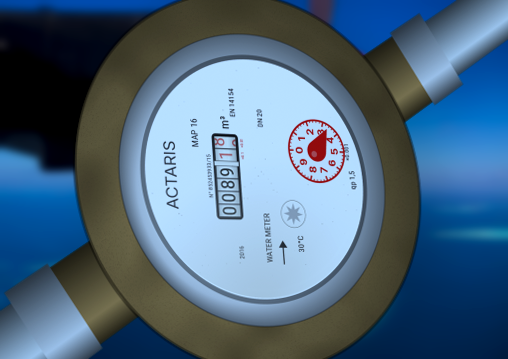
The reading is 89.183; m³
